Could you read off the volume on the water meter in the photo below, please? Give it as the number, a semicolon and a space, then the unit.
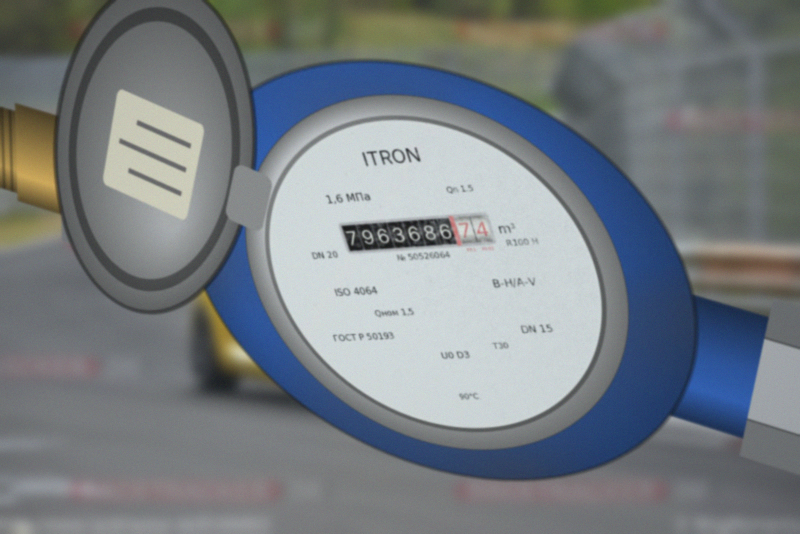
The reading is 7963686.74; m³
